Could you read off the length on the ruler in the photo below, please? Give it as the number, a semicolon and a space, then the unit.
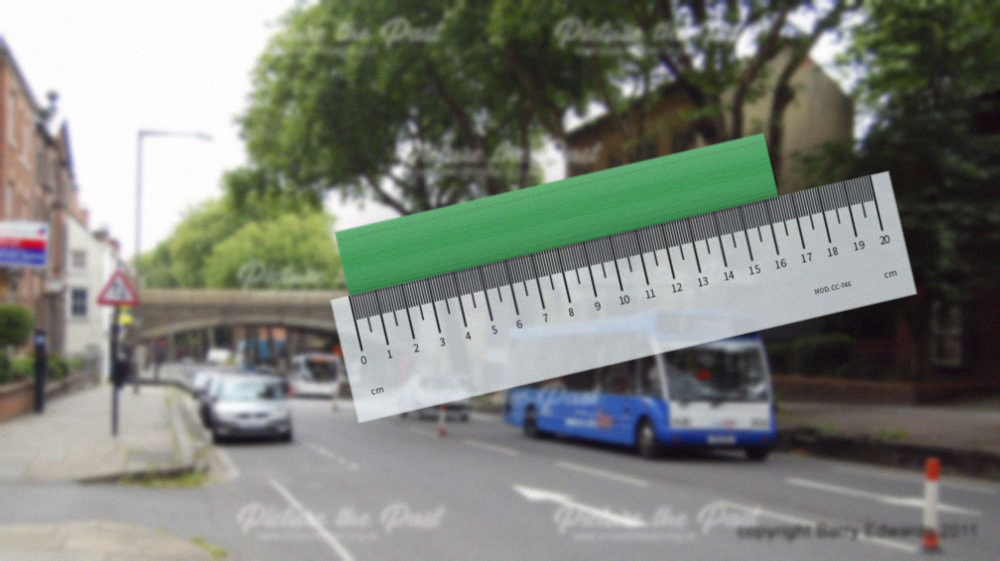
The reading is 16.5; cm
